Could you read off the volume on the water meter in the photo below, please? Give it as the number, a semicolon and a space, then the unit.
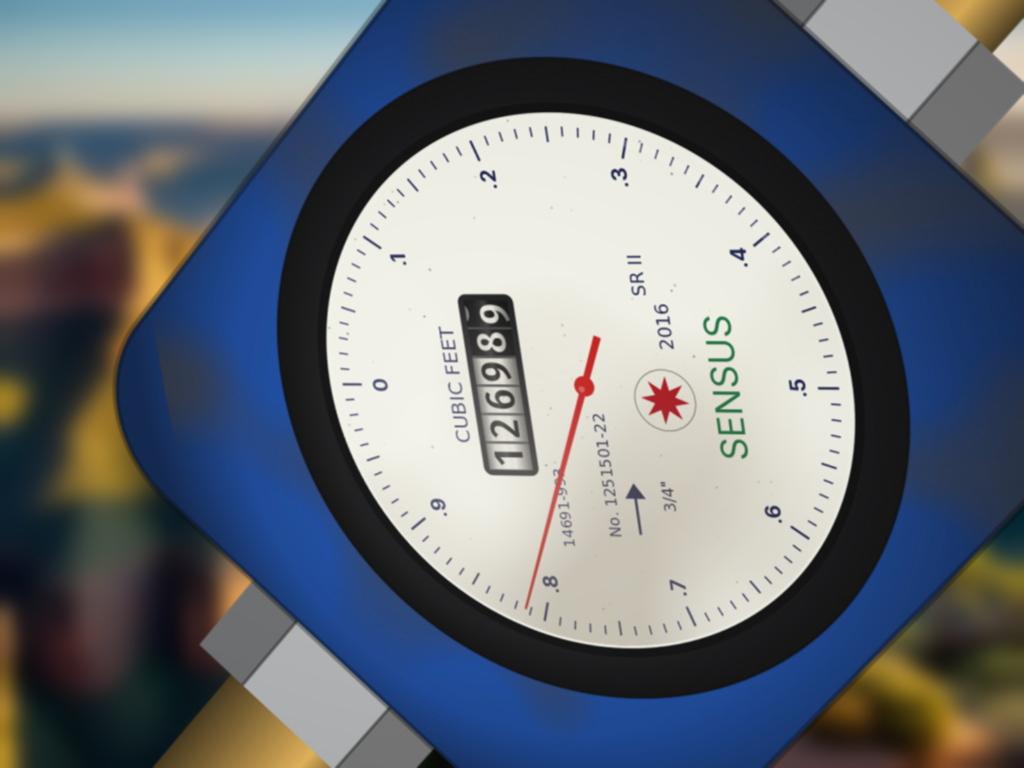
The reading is 126988.81; ft³
